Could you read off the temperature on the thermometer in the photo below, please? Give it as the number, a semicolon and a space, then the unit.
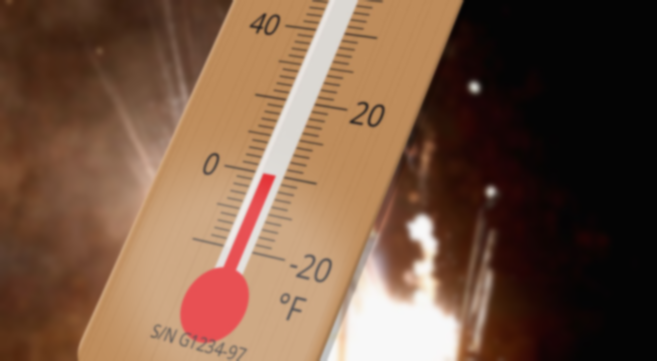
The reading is 0; °F
